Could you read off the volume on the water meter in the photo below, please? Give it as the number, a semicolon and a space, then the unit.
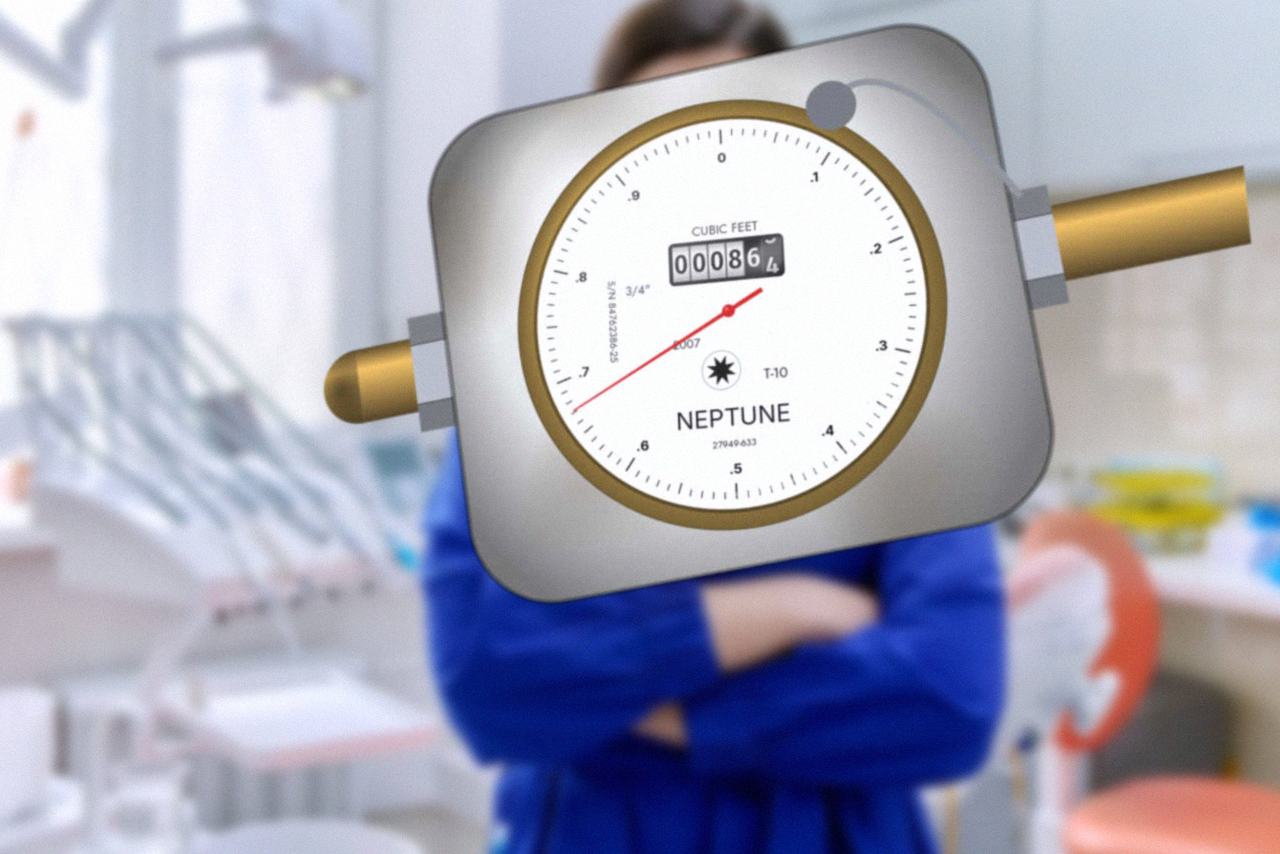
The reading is 863.67; ft³
